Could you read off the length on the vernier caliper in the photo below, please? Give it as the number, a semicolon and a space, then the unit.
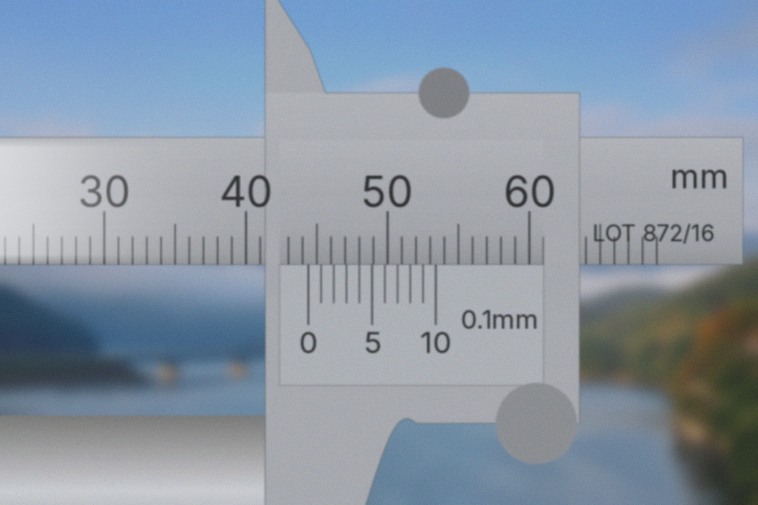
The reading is 44.4; mm
